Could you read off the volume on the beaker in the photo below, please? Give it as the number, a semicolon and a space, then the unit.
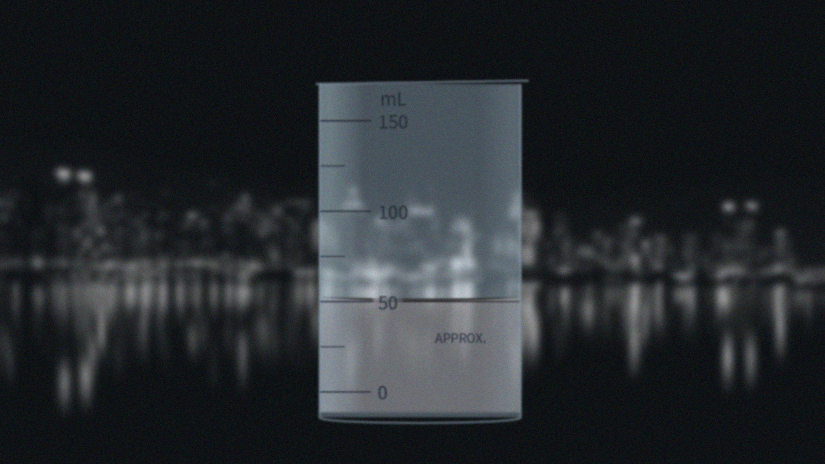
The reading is 50; mL
